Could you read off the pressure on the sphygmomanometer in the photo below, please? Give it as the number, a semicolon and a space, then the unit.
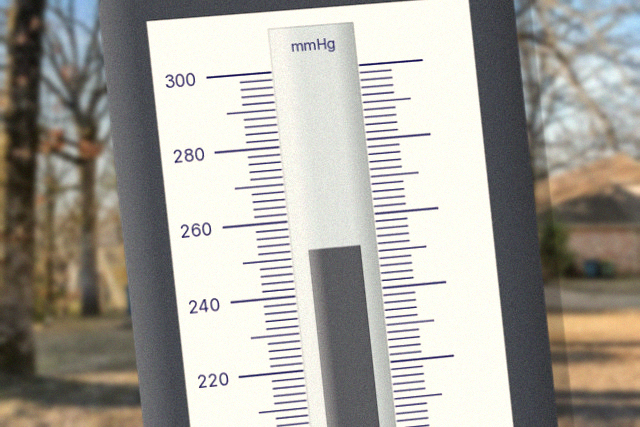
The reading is 252; mmHg
